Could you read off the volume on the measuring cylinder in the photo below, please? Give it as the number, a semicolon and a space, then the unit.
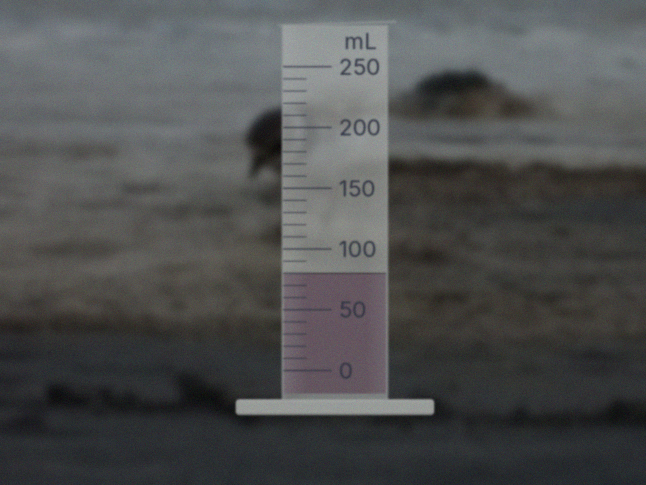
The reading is 80; mL
